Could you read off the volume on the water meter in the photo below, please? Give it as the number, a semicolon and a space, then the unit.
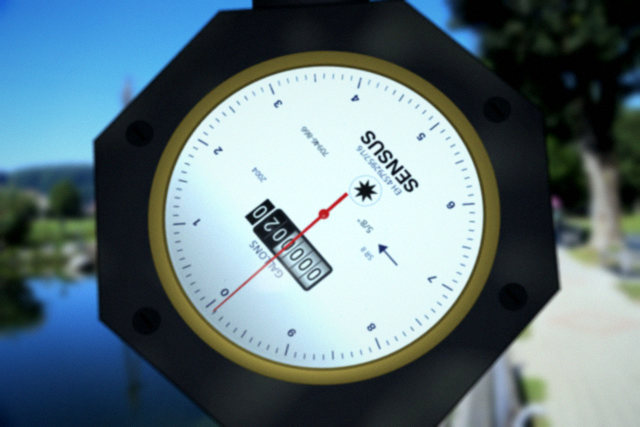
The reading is 19.9; gal
